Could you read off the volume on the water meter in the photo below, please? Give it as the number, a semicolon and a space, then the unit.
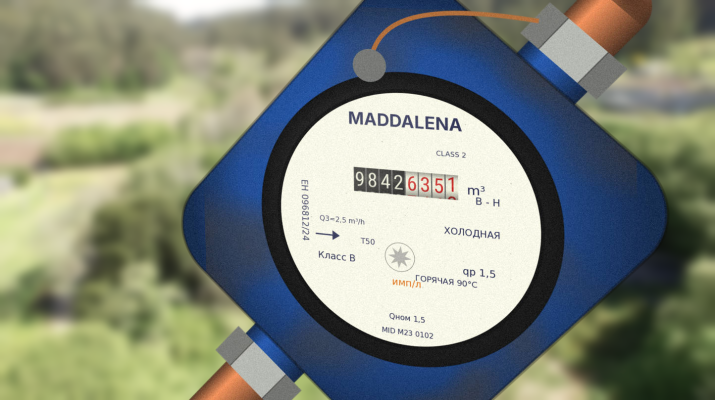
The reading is 9842.6351; m³
